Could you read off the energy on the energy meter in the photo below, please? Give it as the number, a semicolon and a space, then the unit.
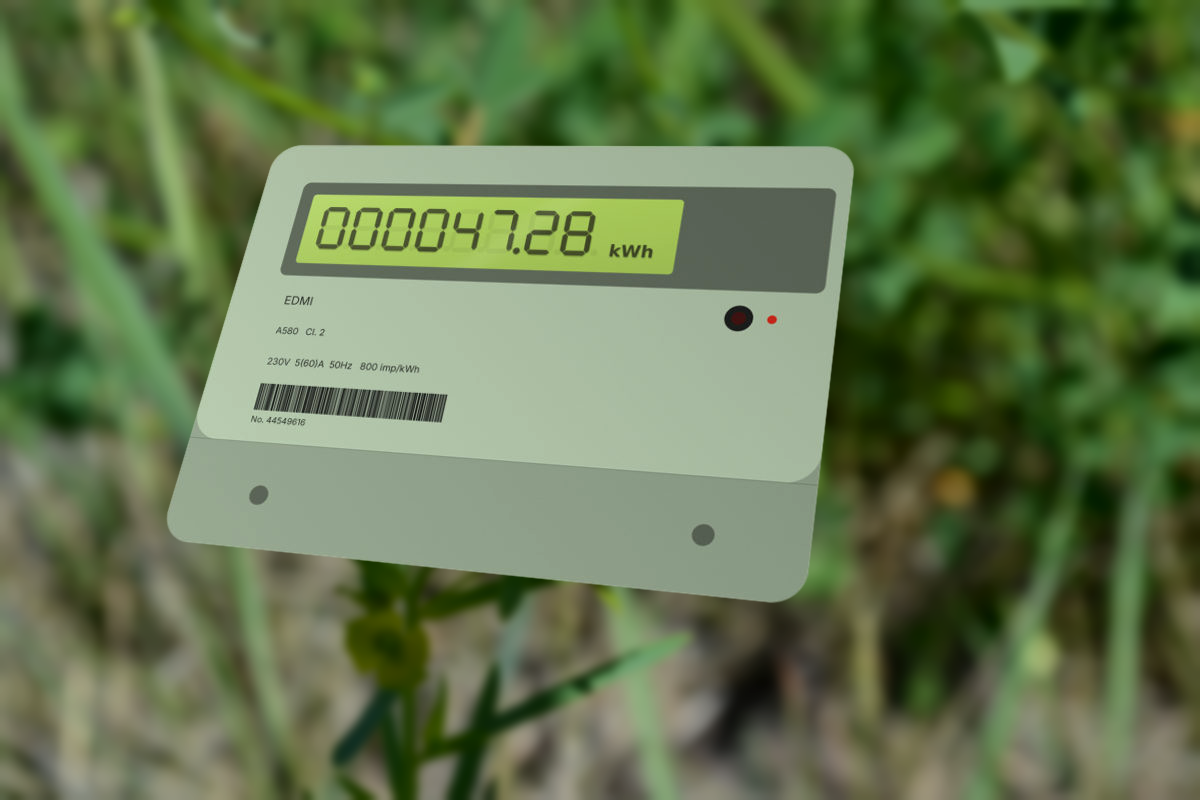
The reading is 47.28; kWh
